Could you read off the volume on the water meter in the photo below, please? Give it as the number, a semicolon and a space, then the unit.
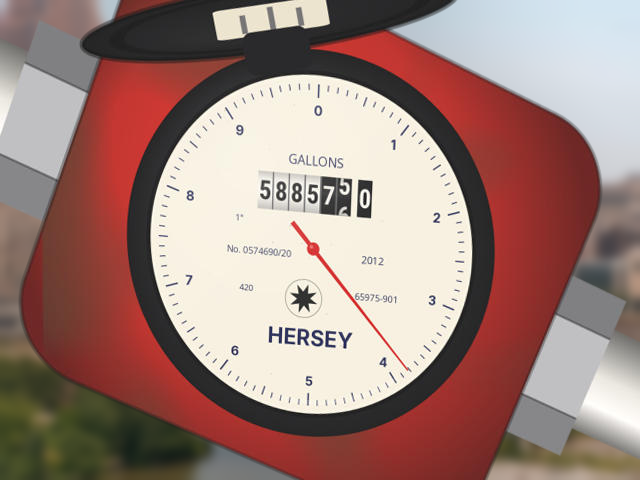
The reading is 5885753.8; gal
